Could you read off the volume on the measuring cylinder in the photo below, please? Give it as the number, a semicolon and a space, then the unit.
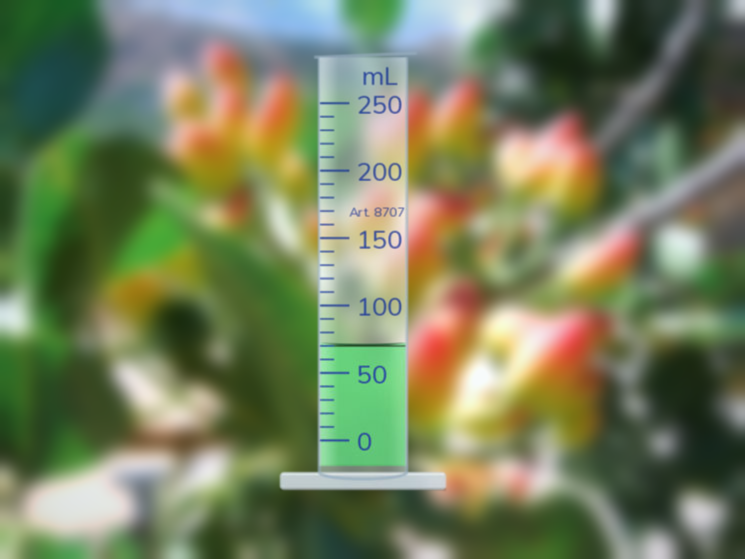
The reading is 70; mL
